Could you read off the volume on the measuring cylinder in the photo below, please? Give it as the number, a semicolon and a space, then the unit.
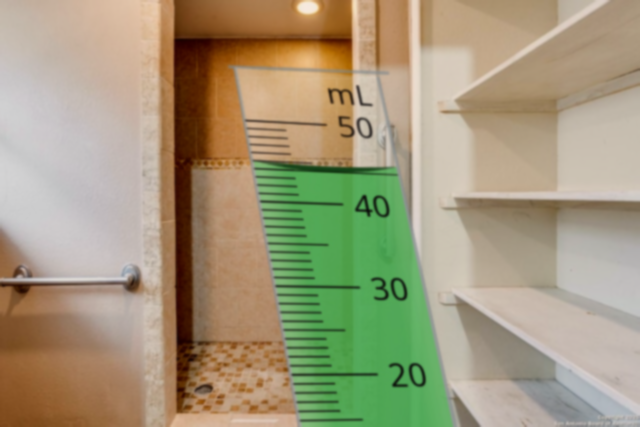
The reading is 44; mL
